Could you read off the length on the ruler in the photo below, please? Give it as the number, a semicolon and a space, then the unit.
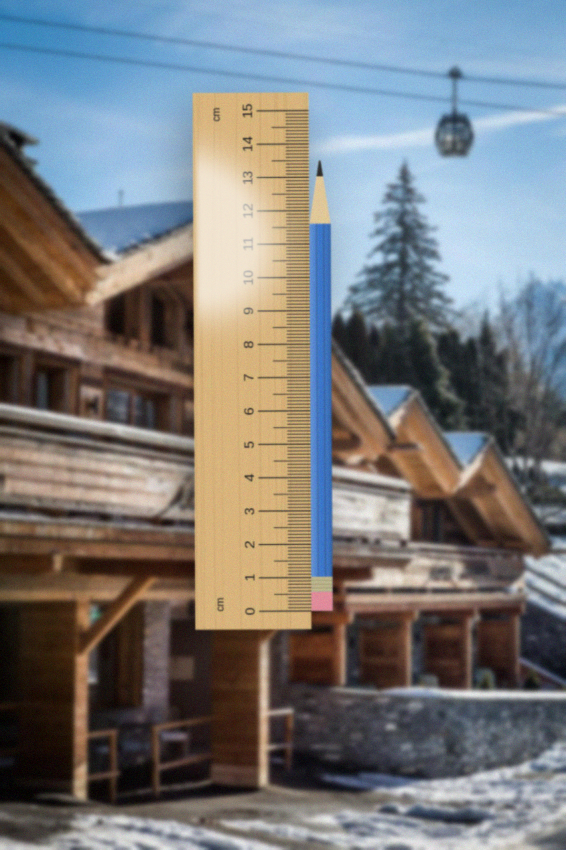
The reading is 13.5; cm
